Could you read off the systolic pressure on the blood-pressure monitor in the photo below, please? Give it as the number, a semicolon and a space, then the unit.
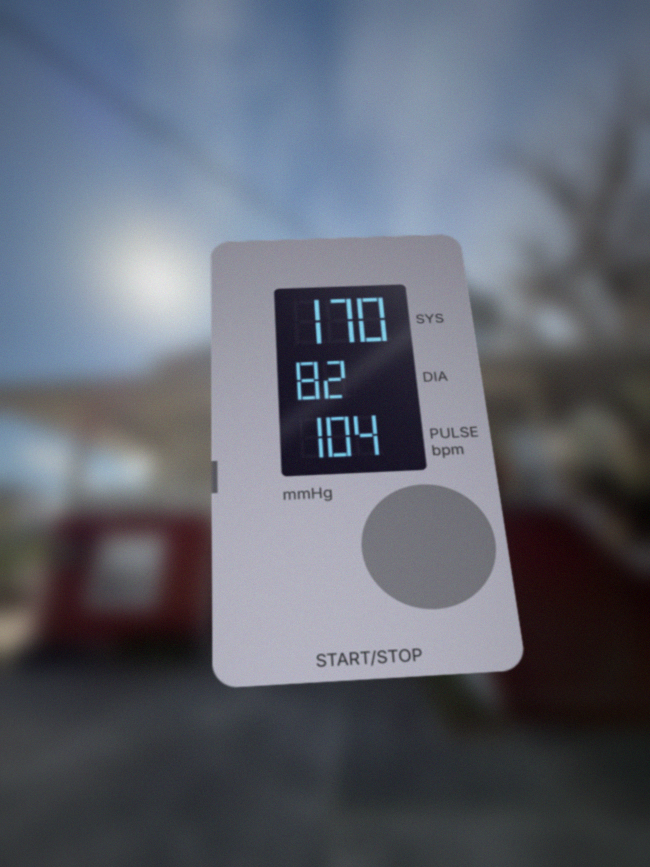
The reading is 170; mmHg
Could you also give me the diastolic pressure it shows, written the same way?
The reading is 82; mmHg
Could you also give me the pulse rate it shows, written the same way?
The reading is 104; bpm
